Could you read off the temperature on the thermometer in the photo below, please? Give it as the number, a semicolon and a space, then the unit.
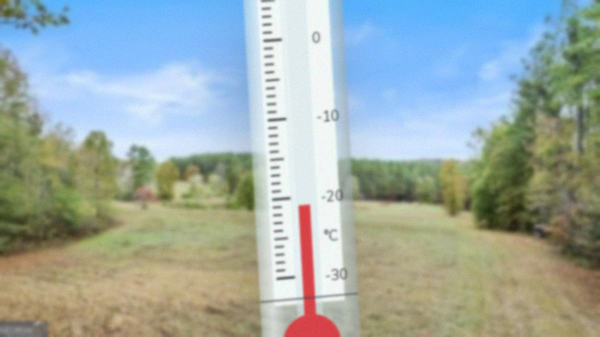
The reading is -21; °C
